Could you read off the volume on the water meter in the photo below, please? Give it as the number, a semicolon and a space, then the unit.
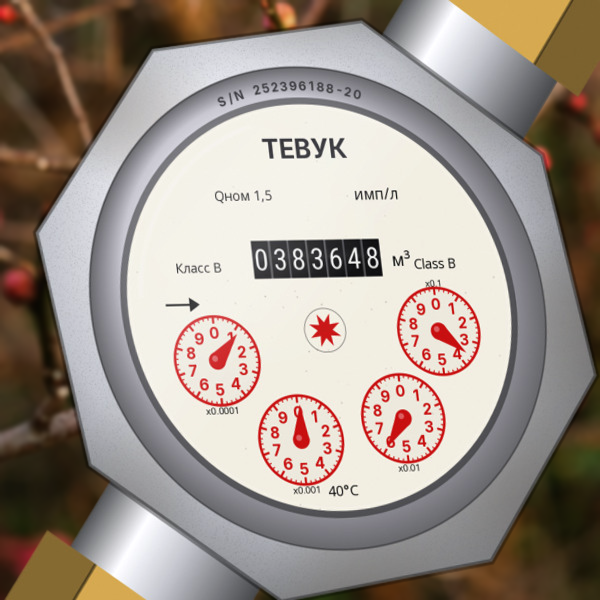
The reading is 383648.3601; m³
